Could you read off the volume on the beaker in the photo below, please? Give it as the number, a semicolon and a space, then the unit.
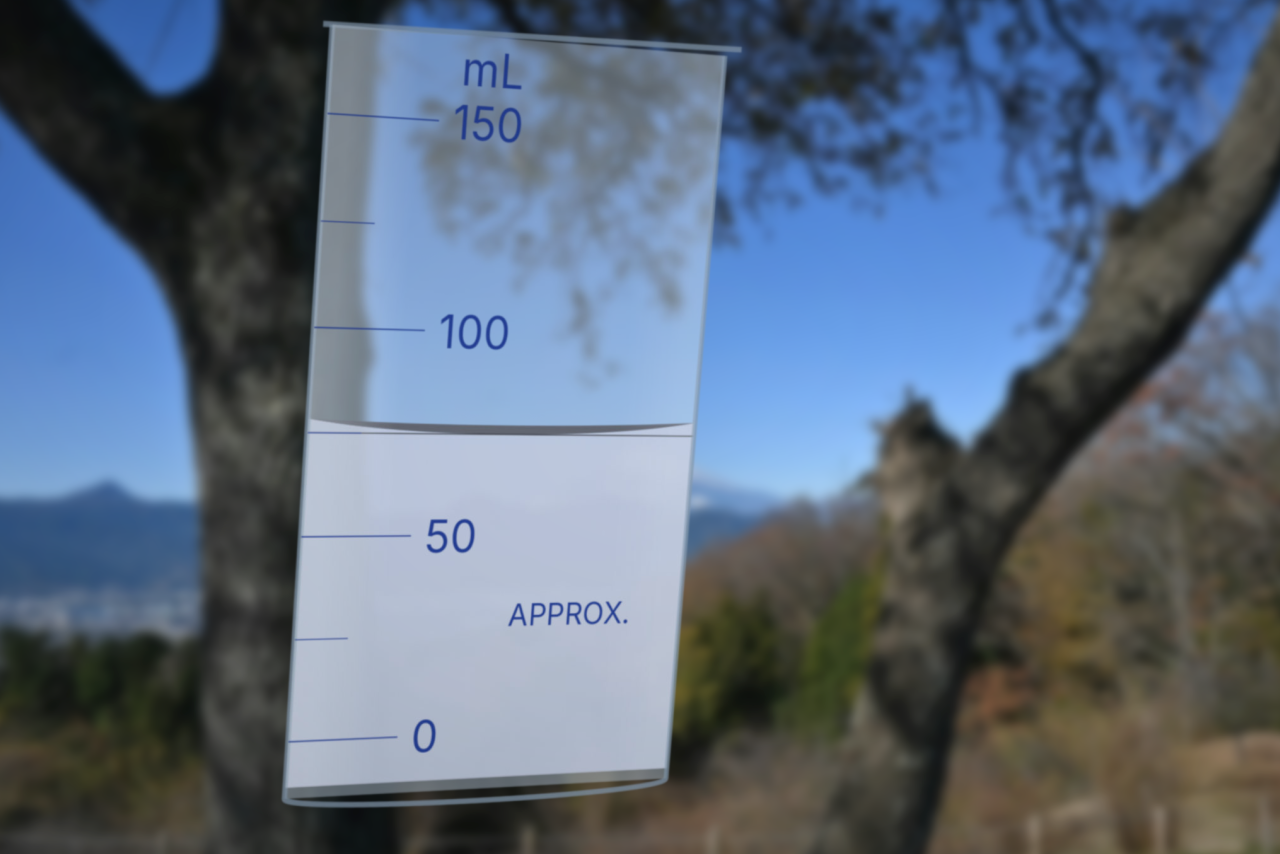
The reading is 75; mL
